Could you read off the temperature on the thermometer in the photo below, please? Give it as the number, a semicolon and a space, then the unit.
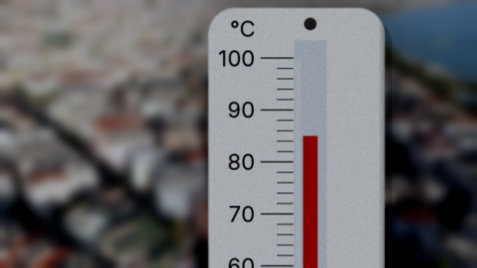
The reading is 85; °C
